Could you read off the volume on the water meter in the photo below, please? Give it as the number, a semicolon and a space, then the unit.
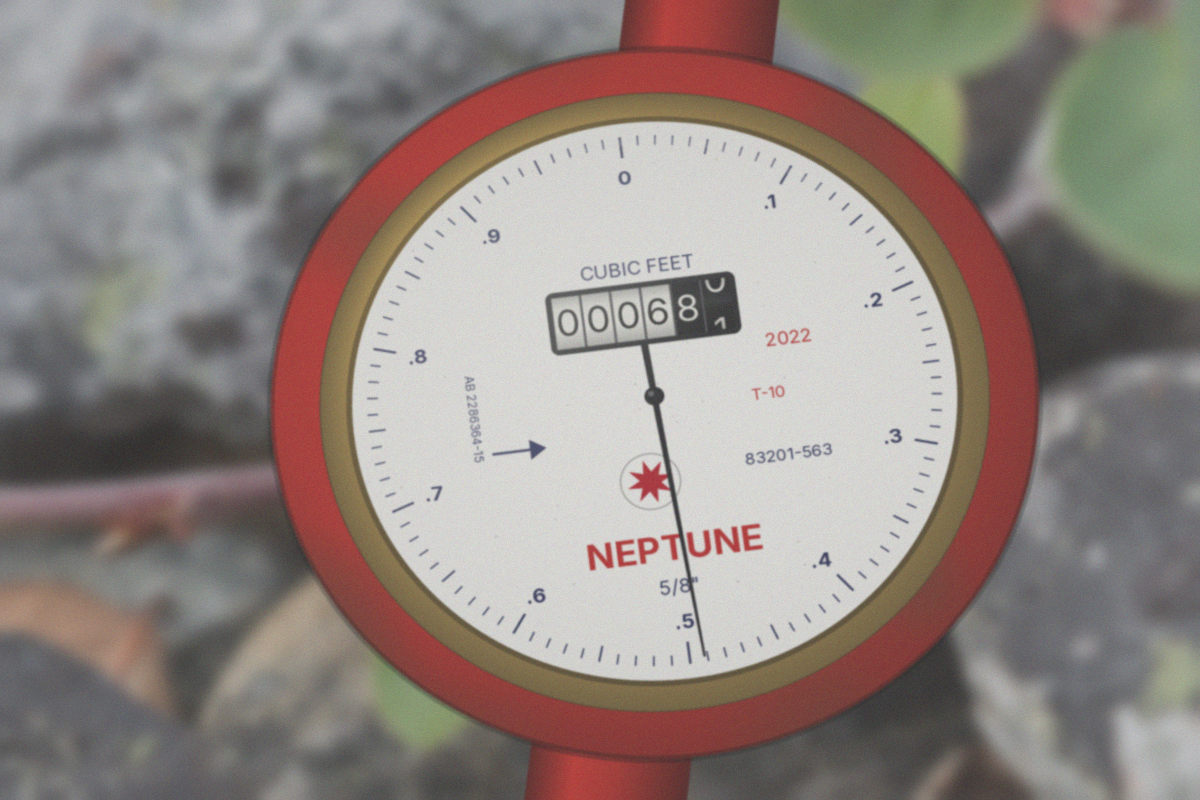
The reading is 680.49; ft³
